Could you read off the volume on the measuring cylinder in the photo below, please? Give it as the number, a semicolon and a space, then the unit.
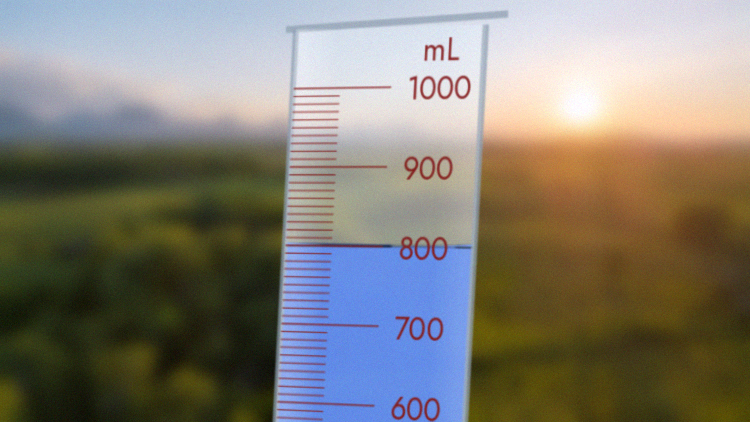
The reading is 800; mL
